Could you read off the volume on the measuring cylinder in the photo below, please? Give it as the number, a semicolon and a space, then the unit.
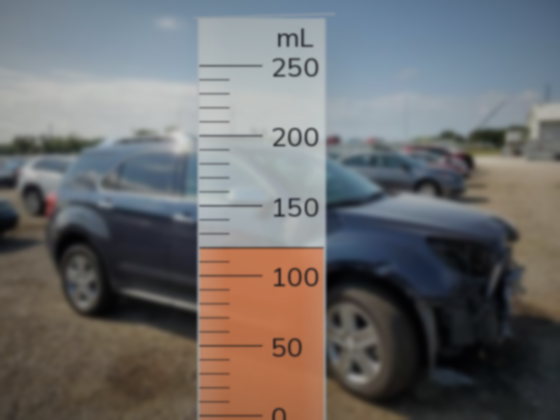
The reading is 120; mL
